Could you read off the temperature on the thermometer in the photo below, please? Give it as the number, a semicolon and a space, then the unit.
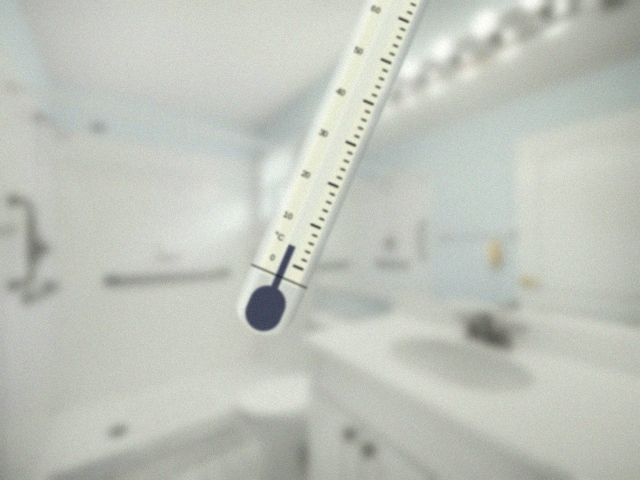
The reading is 4; °C
